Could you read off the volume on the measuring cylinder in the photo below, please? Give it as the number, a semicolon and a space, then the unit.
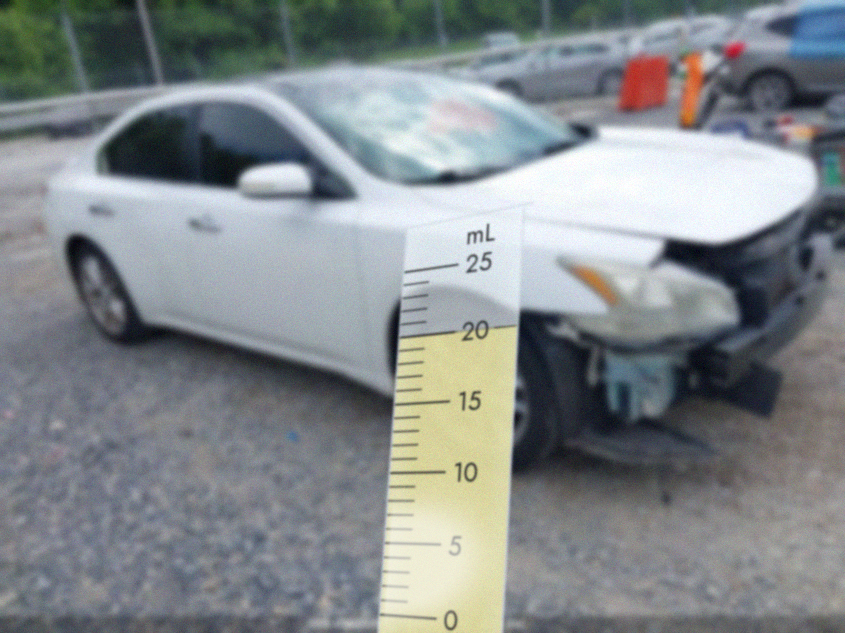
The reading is 20; mL
